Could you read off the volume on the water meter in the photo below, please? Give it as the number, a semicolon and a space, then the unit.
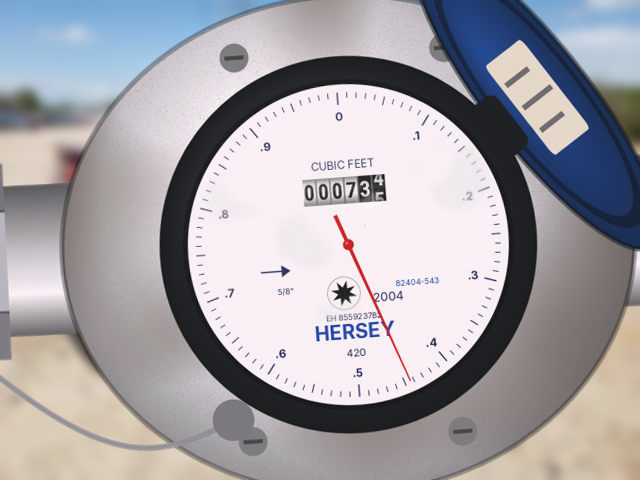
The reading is 734.44; ft³
